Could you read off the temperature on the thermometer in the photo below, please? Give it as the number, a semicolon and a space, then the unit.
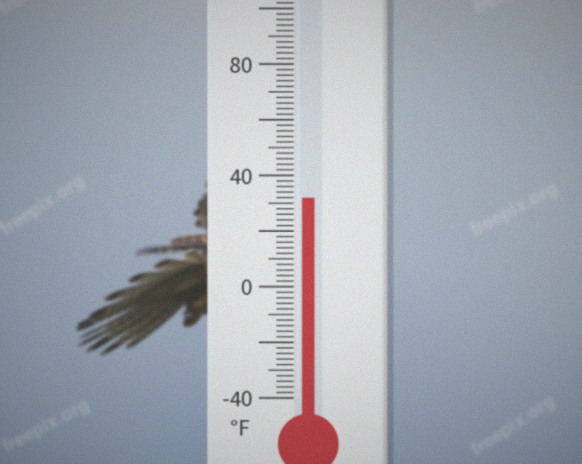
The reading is 32; °F
